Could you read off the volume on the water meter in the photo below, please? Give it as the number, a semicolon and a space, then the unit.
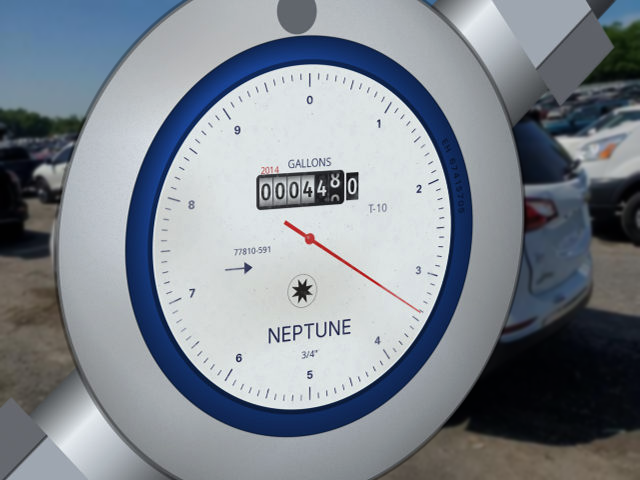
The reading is 4483.4; gal
